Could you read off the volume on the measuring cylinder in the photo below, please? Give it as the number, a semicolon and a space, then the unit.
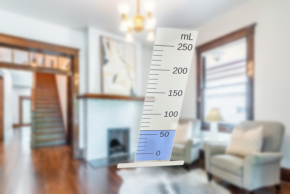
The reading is 60; mL
